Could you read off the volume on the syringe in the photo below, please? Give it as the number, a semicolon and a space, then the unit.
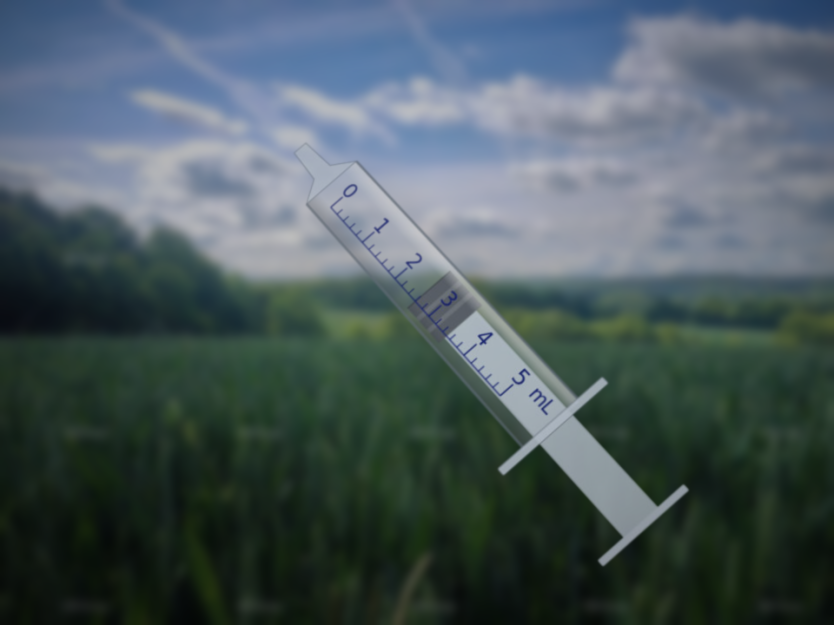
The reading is 2.6; mL
